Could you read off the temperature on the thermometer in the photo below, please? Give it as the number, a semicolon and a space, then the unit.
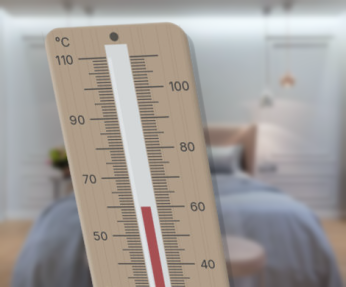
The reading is 60; °C
